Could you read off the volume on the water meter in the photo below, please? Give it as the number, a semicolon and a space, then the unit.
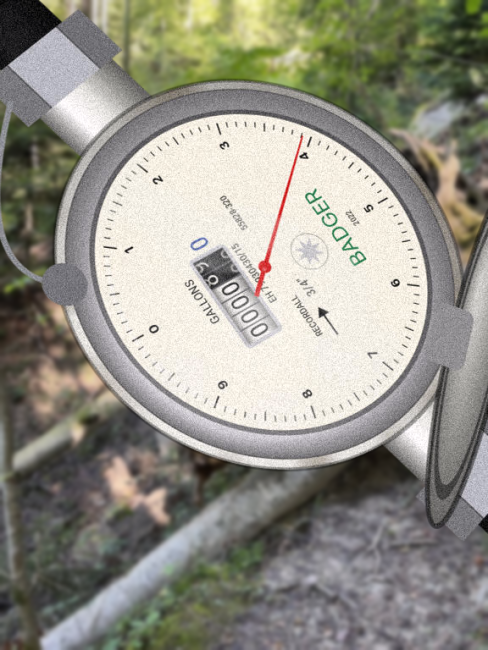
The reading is 893.9; gal
